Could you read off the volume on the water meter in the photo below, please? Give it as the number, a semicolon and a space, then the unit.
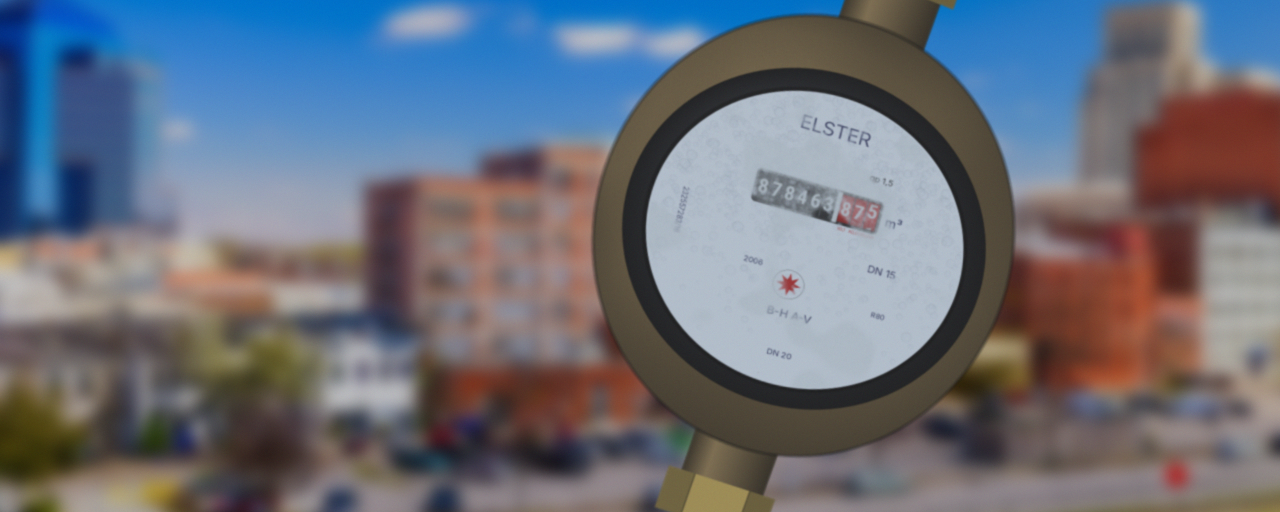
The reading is 878463.875; m³
